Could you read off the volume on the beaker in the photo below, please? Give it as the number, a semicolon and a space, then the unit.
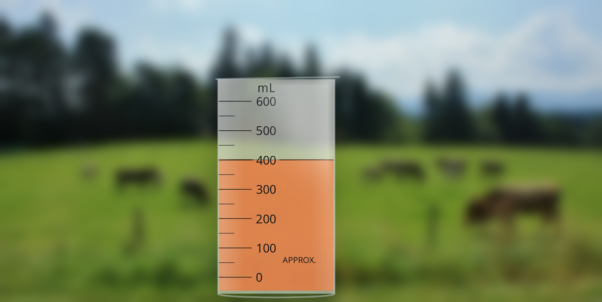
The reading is 400; mL
